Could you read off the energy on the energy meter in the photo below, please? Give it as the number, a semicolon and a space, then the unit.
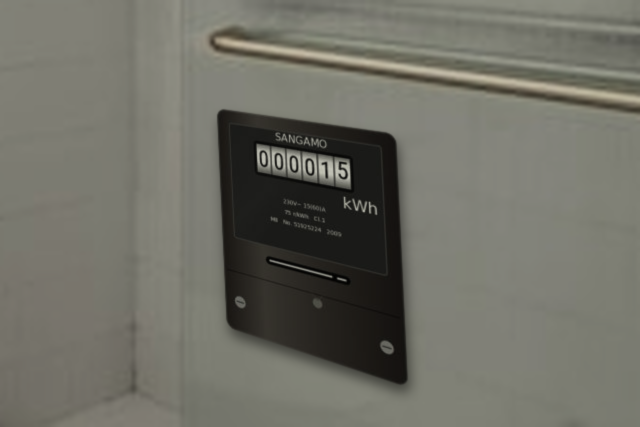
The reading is 15; kWh
